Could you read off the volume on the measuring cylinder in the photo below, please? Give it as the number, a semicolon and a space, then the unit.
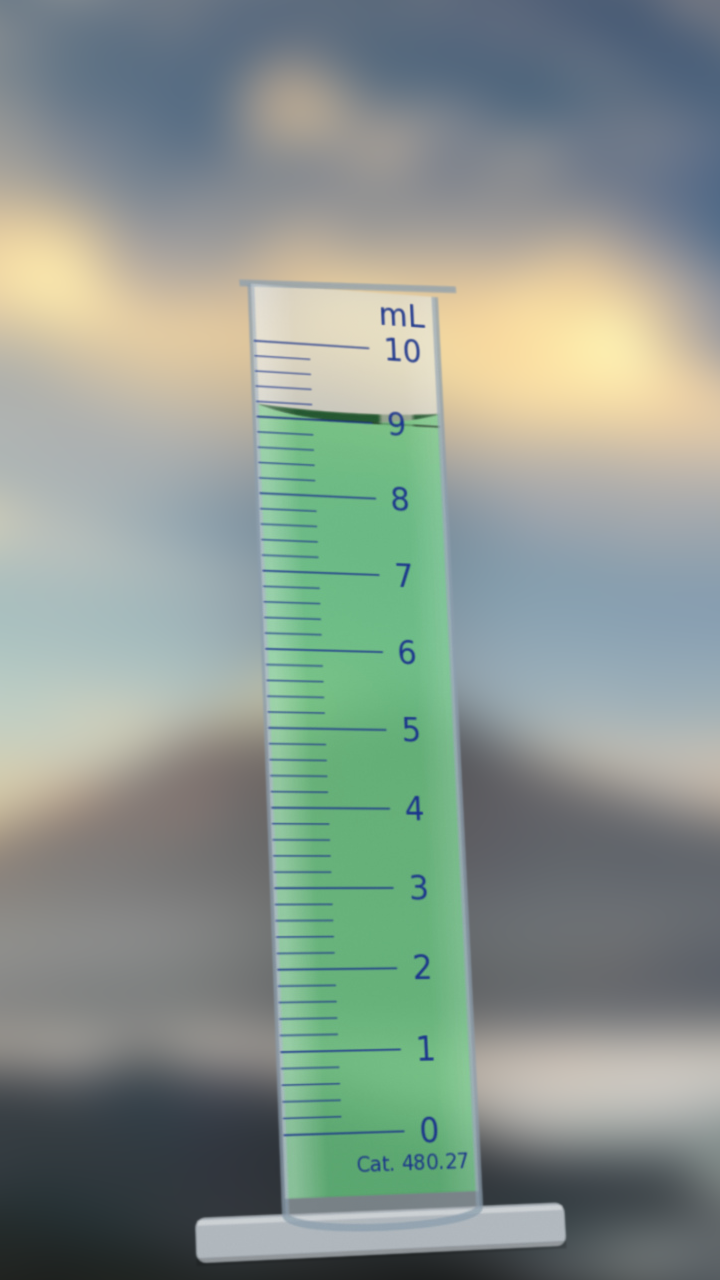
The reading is 9; mL
